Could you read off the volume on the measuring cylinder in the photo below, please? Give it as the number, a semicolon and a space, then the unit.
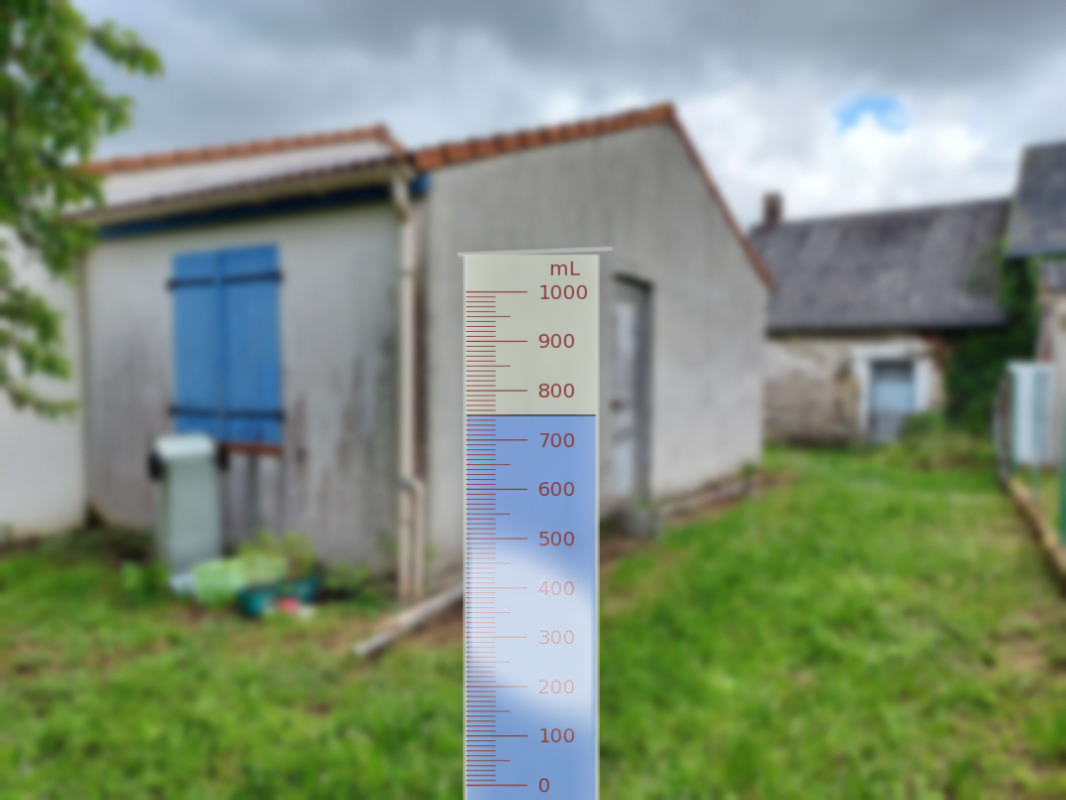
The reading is 750; mL
